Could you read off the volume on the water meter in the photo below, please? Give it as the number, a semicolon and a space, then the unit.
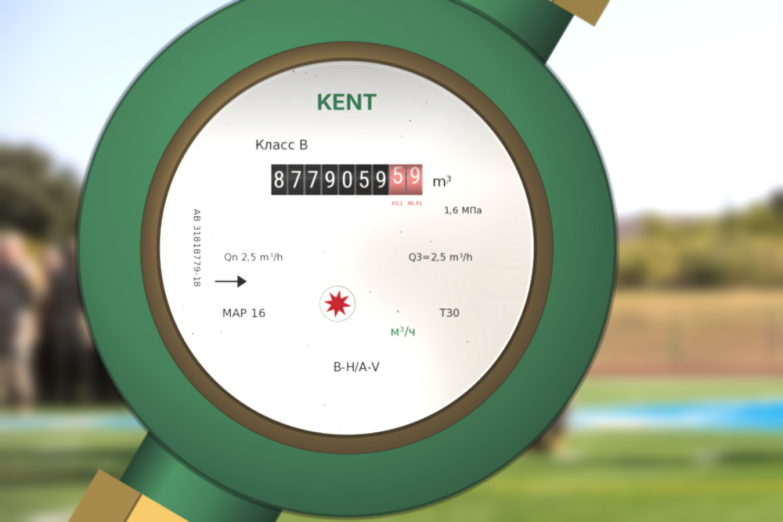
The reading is 8779059.59; m³
